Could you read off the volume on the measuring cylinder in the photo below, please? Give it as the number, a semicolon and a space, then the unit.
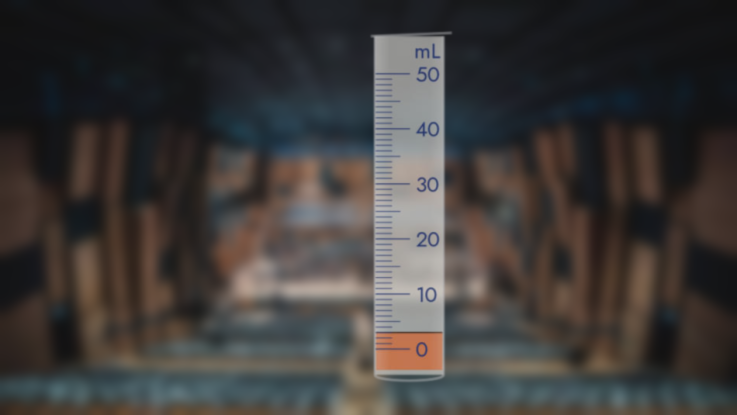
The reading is 3; mL
